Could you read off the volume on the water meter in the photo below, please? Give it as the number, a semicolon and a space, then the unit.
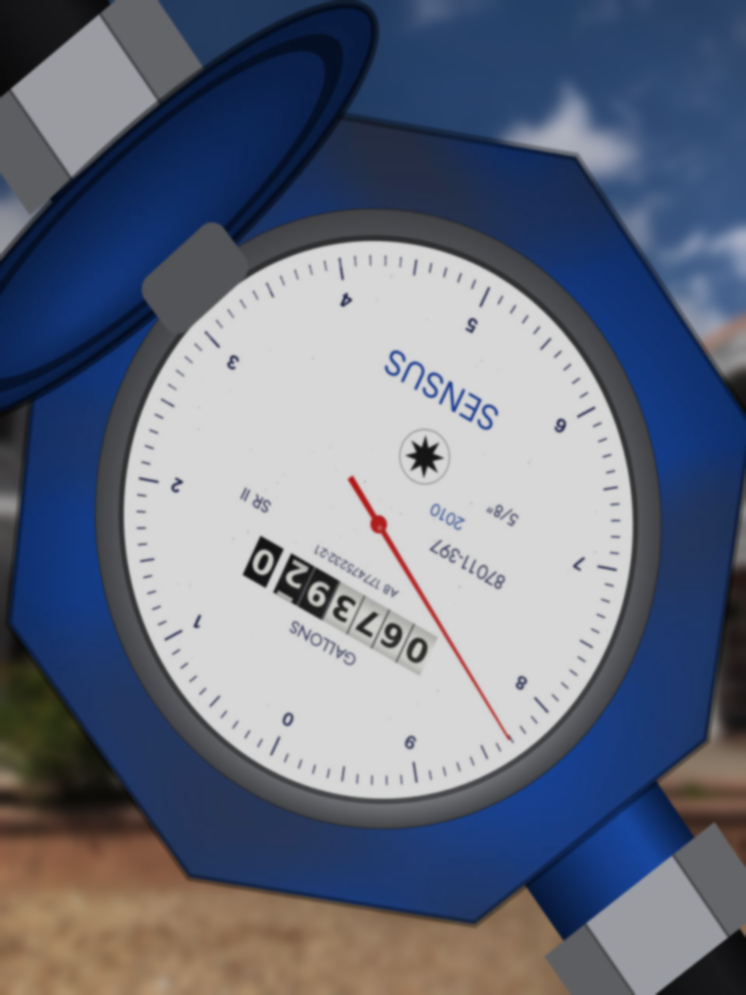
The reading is 673918.3; gal
